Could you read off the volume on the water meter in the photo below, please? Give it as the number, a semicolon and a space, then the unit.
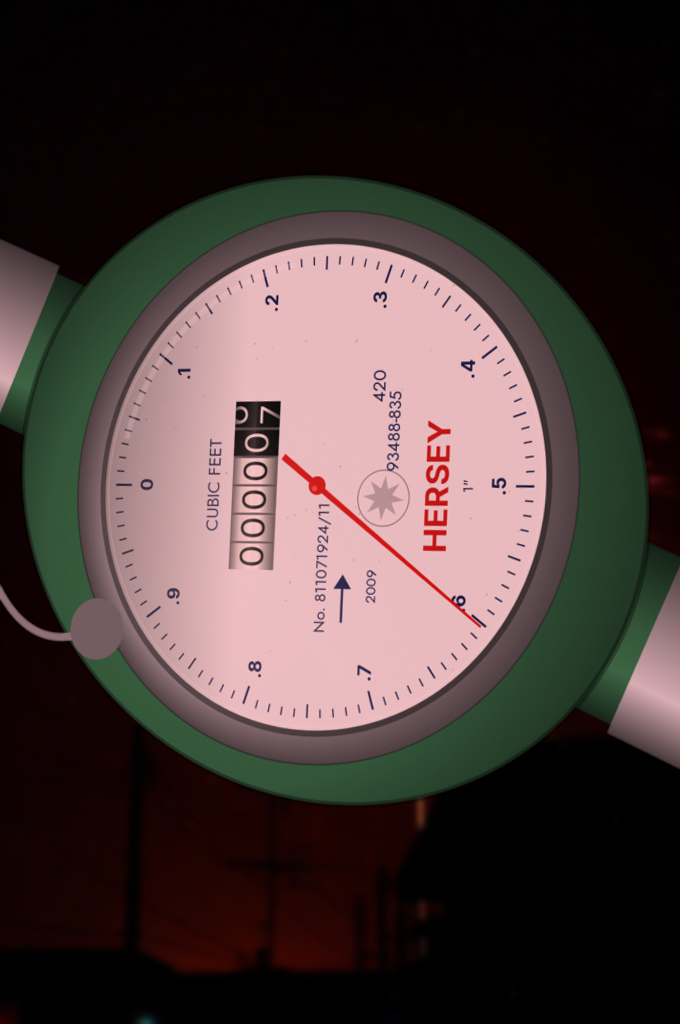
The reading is 6.60; ft³
